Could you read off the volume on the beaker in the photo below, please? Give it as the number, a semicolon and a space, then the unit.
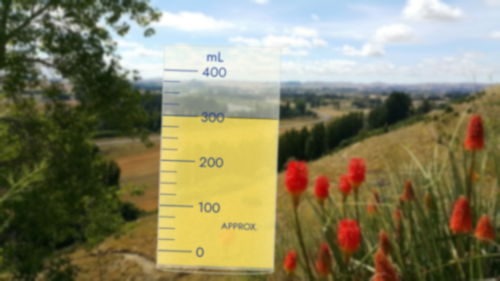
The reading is 300; mL
